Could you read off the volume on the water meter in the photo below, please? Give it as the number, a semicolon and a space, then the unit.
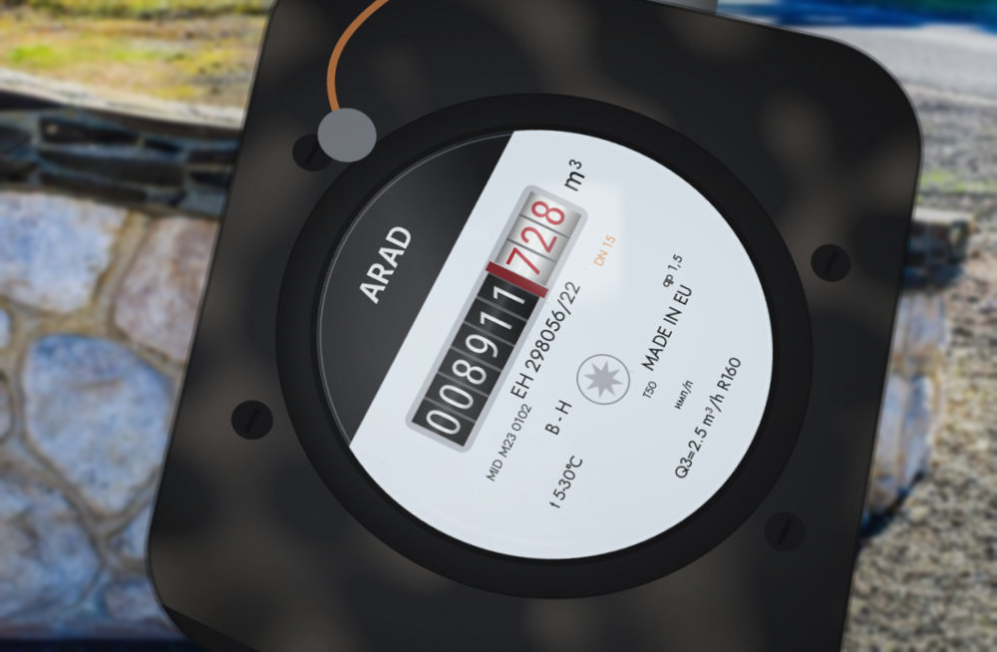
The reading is 8911.728; m³
